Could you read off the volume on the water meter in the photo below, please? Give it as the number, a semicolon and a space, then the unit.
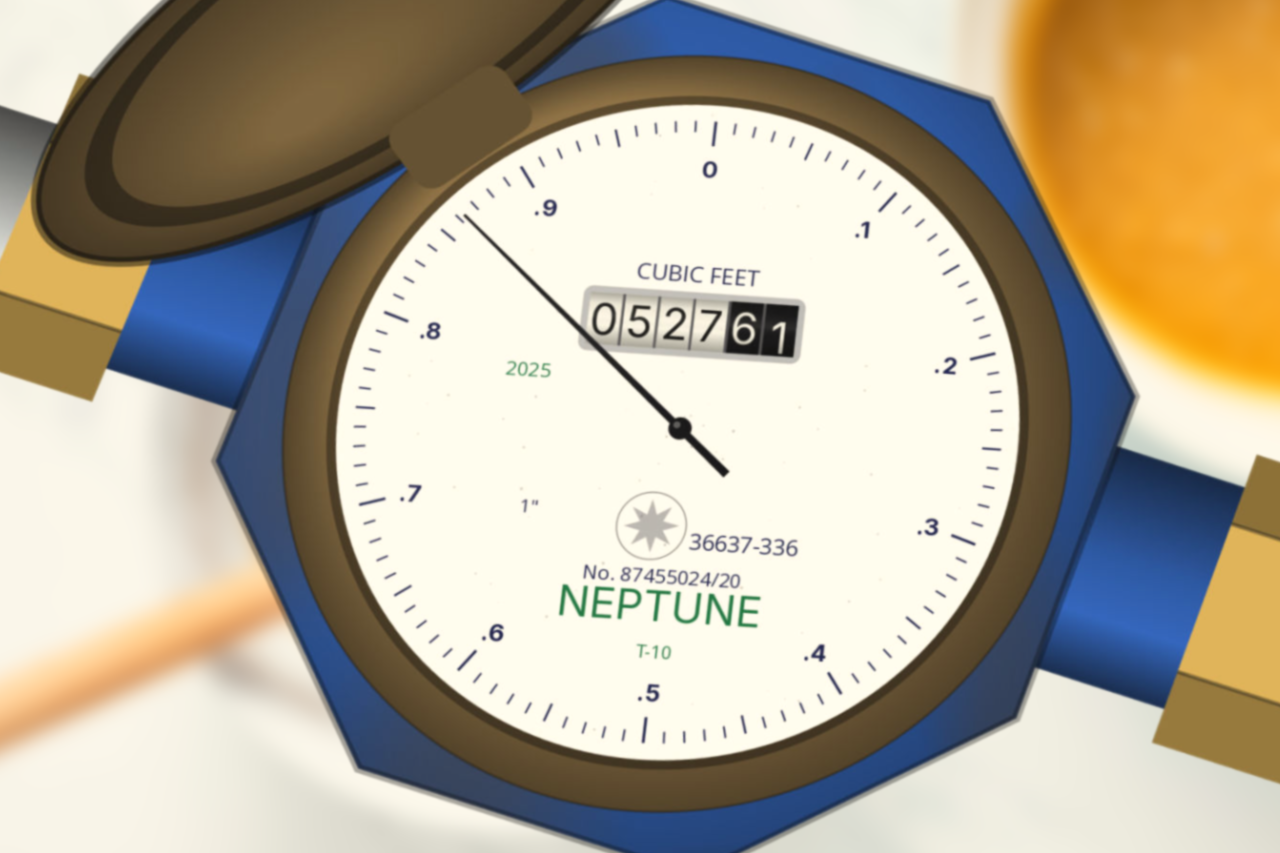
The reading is 52760.86; ft³
